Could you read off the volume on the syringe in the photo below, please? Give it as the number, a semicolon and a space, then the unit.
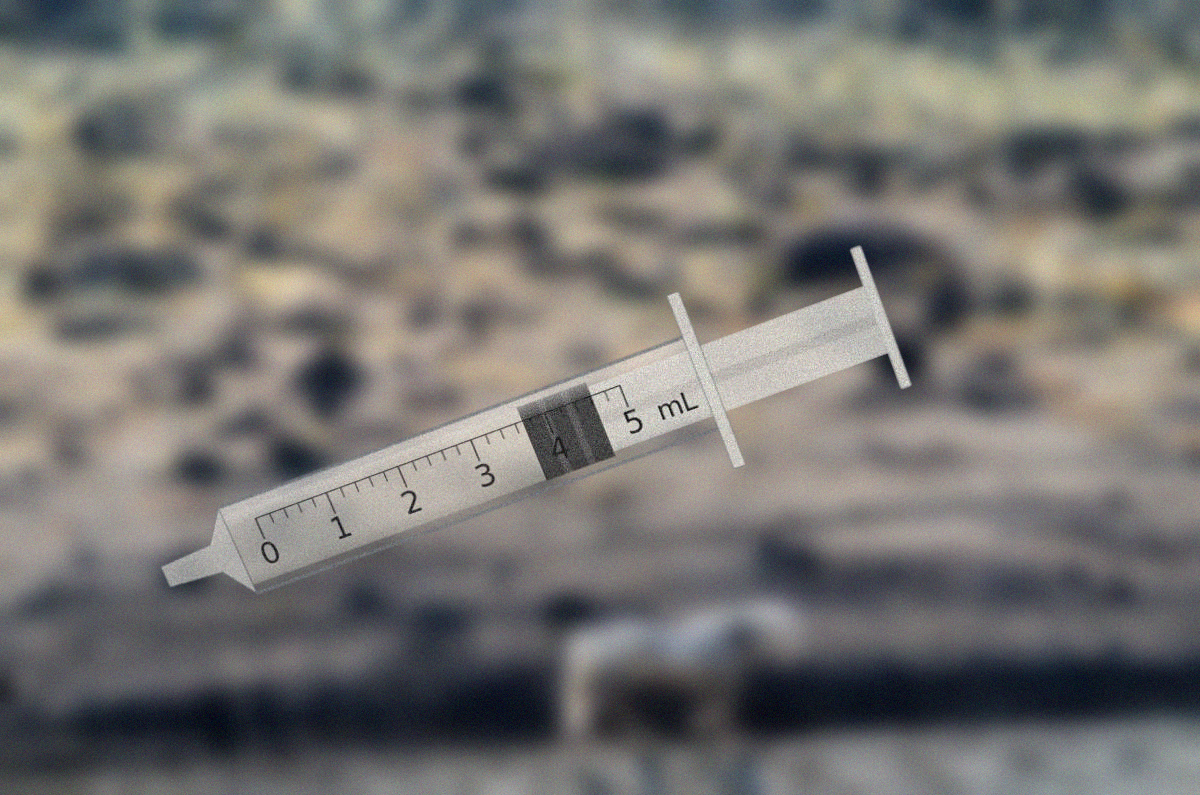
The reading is 3.7; mL
